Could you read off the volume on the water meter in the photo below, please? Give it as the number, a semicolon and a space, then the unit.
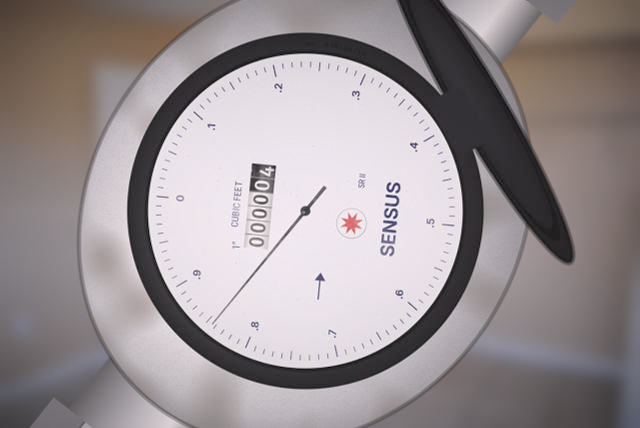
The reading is 3.84; ft³
